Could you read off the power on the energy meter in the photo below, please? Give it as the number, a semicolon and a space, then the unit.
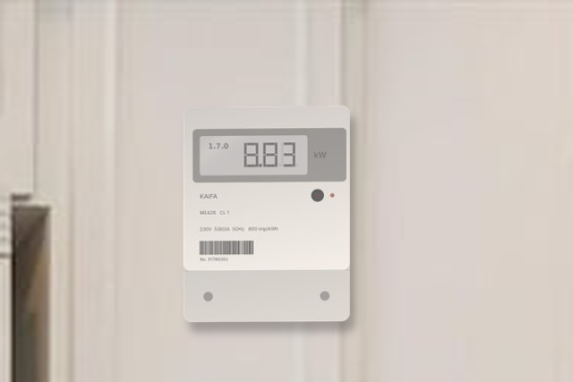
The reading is 8.83; kW
